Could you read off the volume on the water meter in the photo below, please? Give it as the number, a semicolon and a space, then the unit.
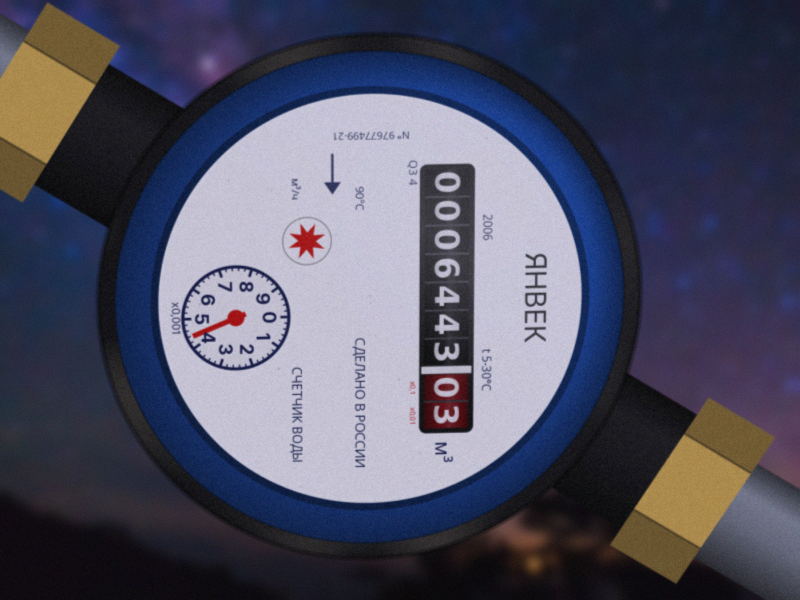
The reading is 6443.034; m³
